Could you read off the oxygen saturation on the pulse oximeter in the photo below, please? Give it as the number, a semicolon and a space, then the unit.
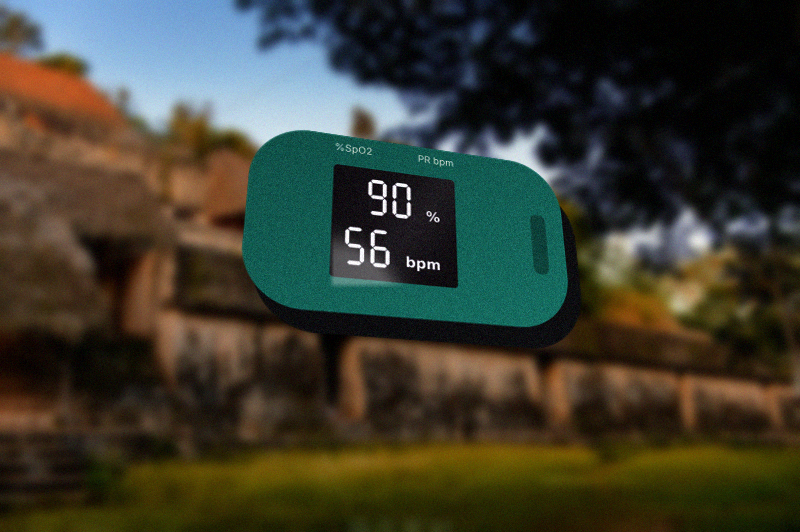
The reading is 90; %
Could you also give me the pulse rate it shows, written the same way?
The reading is 56; bpm
